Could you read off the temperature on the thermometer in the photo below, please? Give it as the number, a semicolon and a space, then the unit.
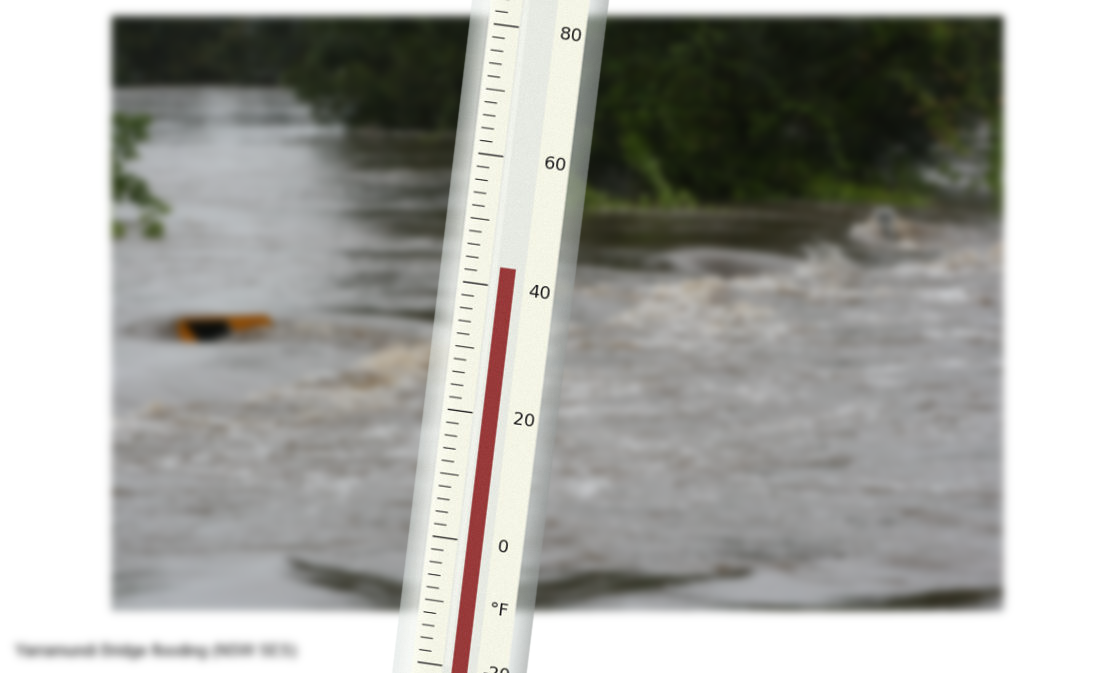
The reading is 43; °F
